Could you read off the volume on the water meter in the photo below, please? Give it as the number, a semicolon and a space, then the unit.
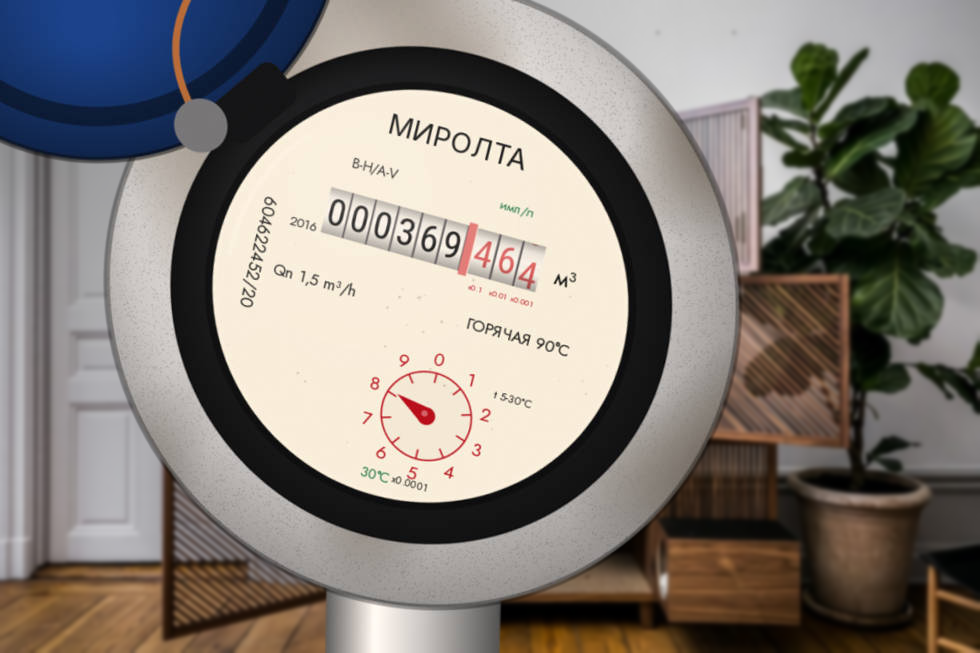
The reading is 369.4638; m³
